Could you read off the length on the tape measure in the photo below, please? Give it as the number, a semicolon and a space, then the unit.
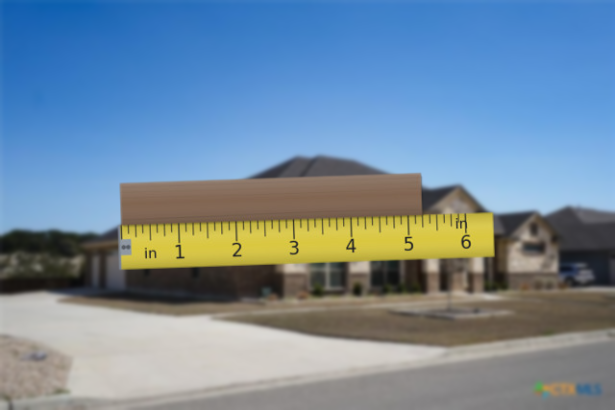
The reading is 5.25; in
